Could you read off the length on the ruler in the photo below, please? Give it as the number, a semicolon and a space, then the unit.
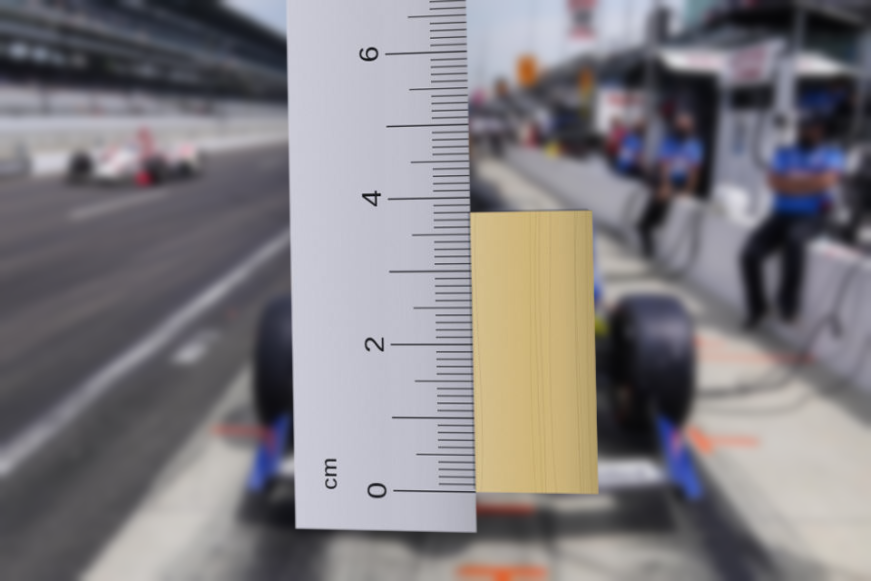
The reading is 3.8; cm
